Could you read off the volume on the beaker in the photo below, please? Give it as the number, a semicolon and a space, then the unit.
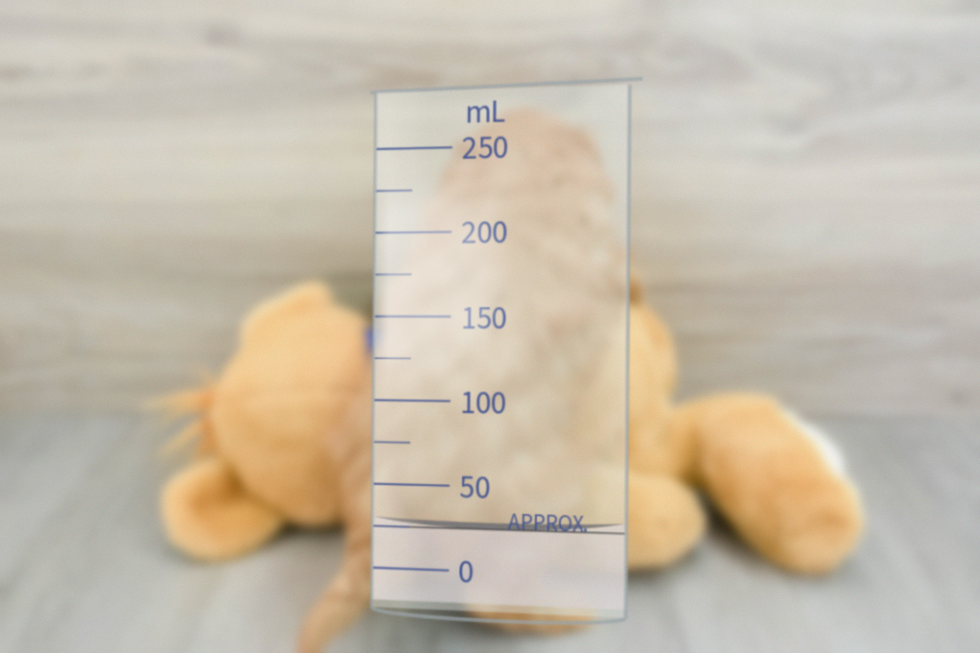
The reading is 25; mL
